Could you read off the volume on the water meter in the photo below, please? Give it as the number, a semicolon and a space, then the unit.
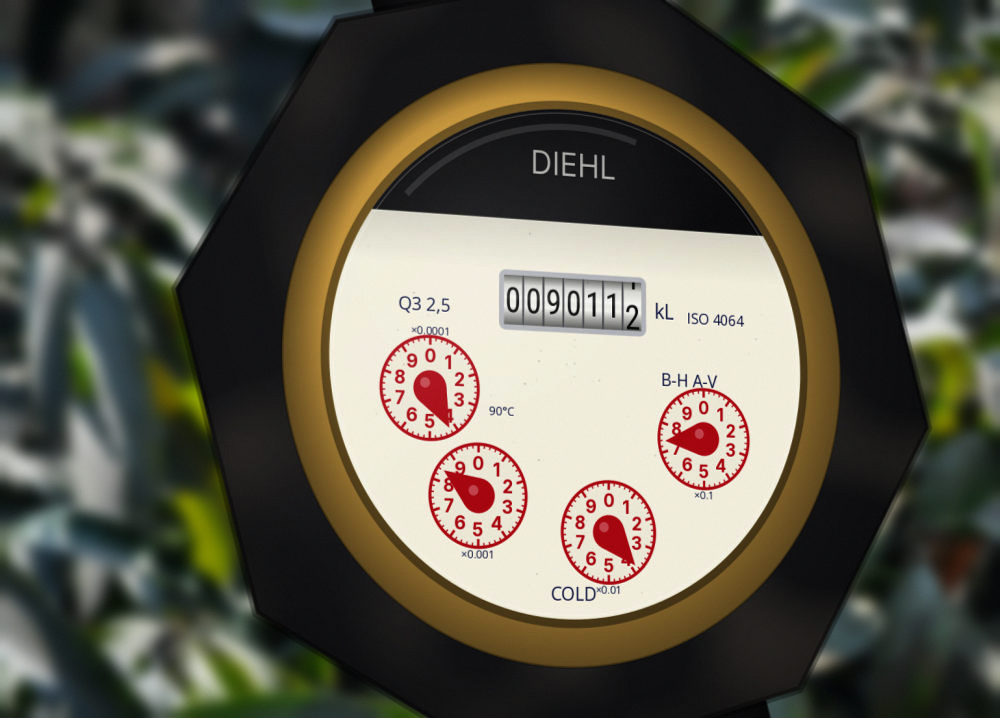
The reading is 90111.7384; kL
